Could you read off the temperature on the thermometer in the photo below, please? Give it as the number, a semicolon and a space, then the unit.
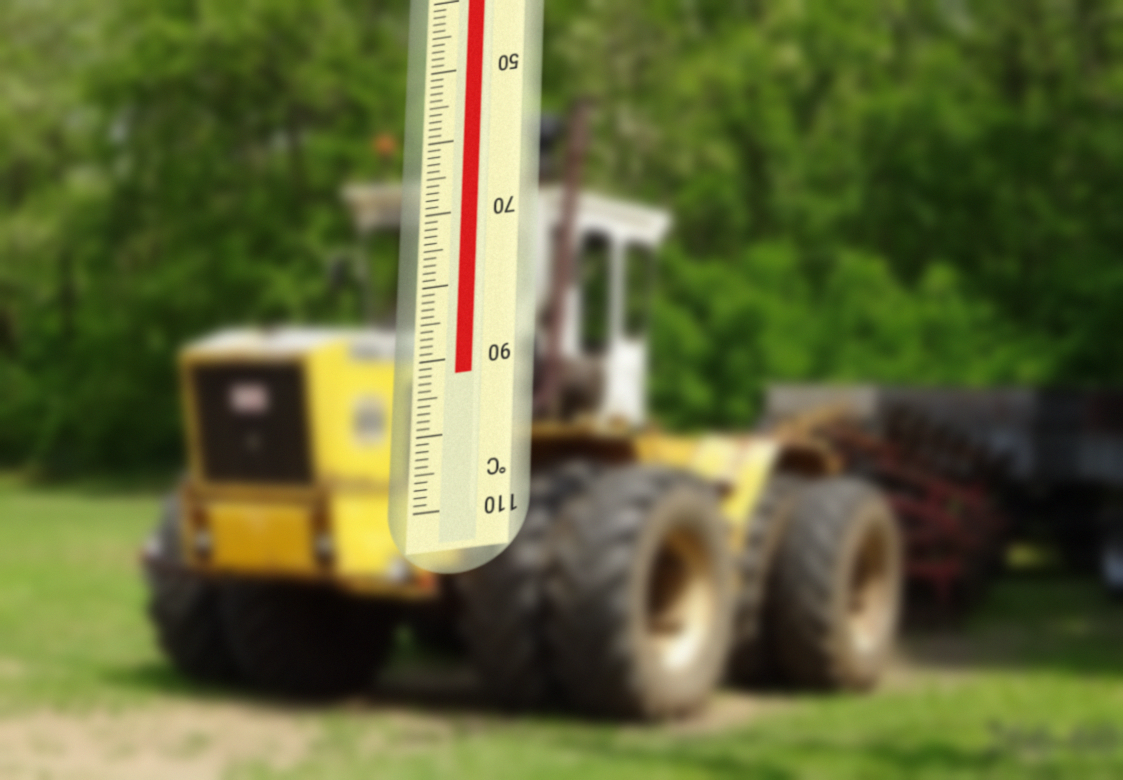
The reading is 92; °C
